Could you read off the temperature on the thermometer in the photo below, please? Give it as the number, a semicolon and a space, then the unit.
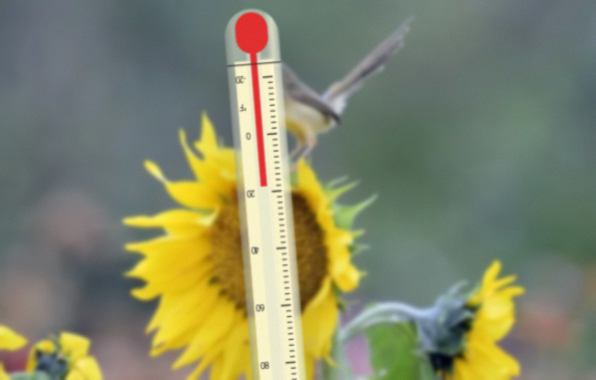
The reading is 18; °F
